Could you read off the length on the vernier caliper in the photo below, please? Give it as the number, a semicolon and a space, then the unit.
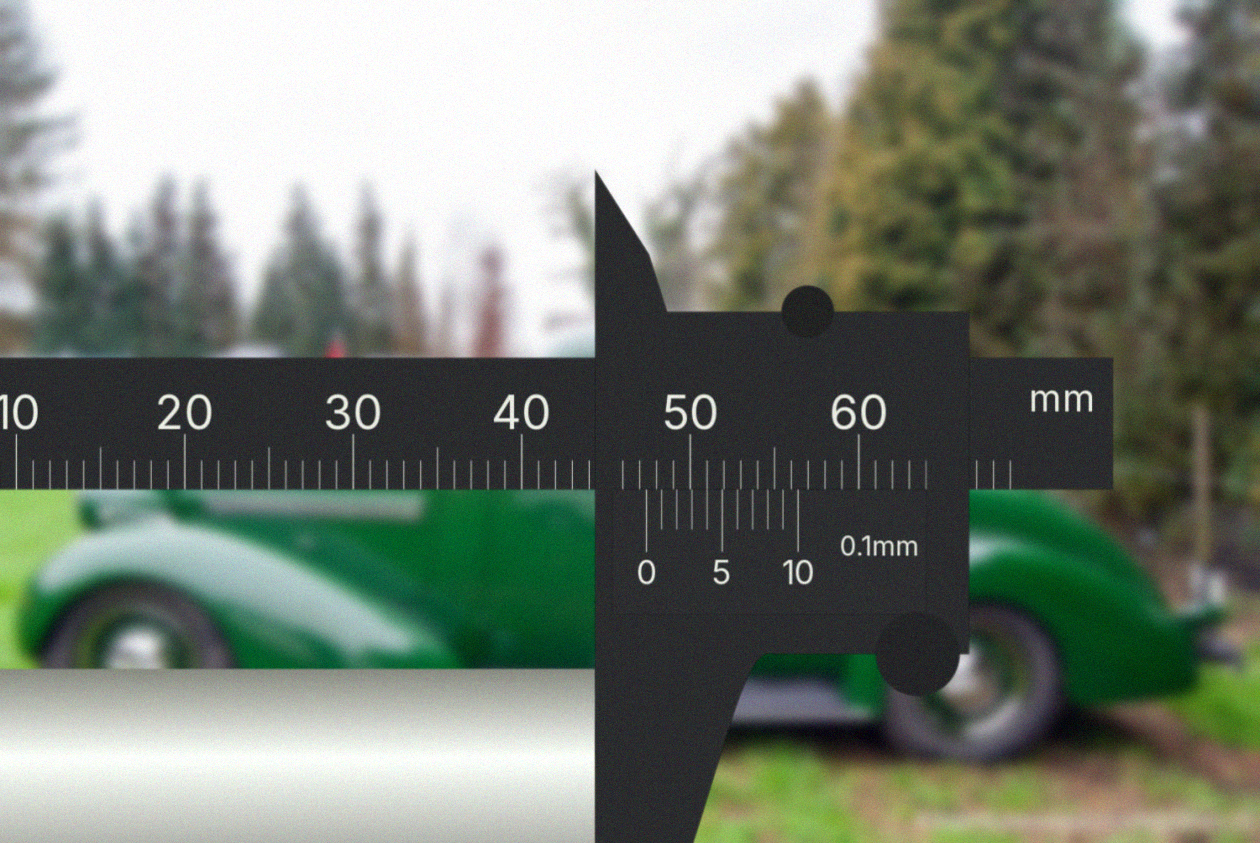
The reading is 47.4; mm
